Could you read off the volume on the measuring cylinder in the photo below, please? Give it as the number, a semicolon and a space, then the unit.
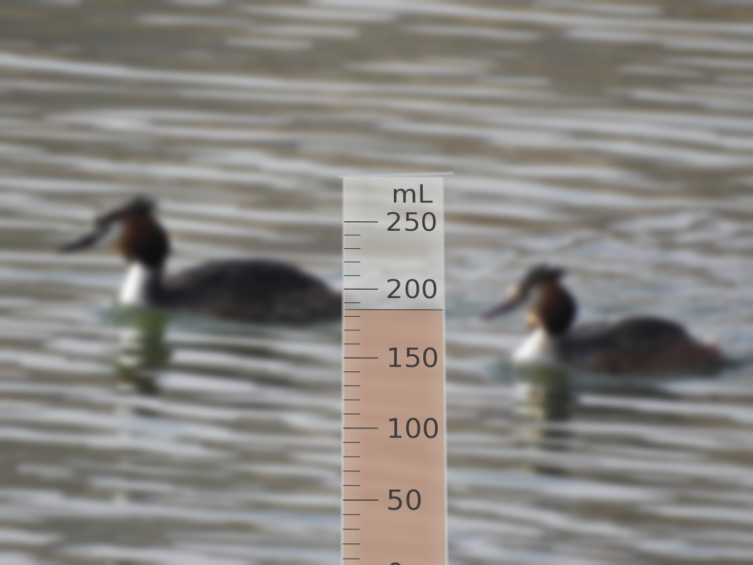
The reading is 185; mL
